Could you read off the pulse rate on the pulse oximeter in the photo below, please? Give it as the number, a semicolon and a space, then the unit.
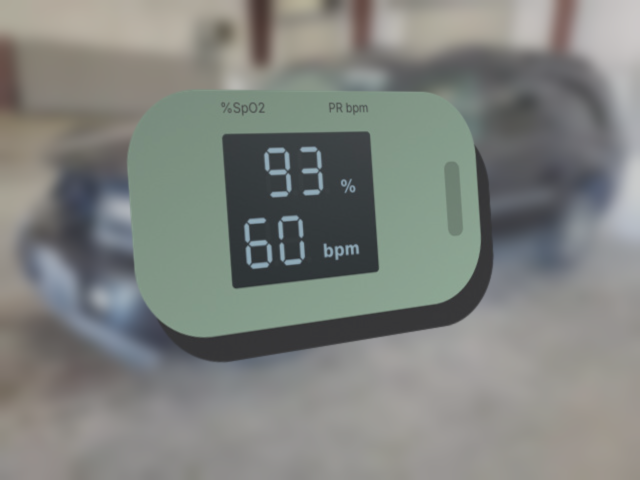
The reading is 60; bpm
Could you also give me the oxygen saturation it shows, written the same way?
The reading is 93; %
